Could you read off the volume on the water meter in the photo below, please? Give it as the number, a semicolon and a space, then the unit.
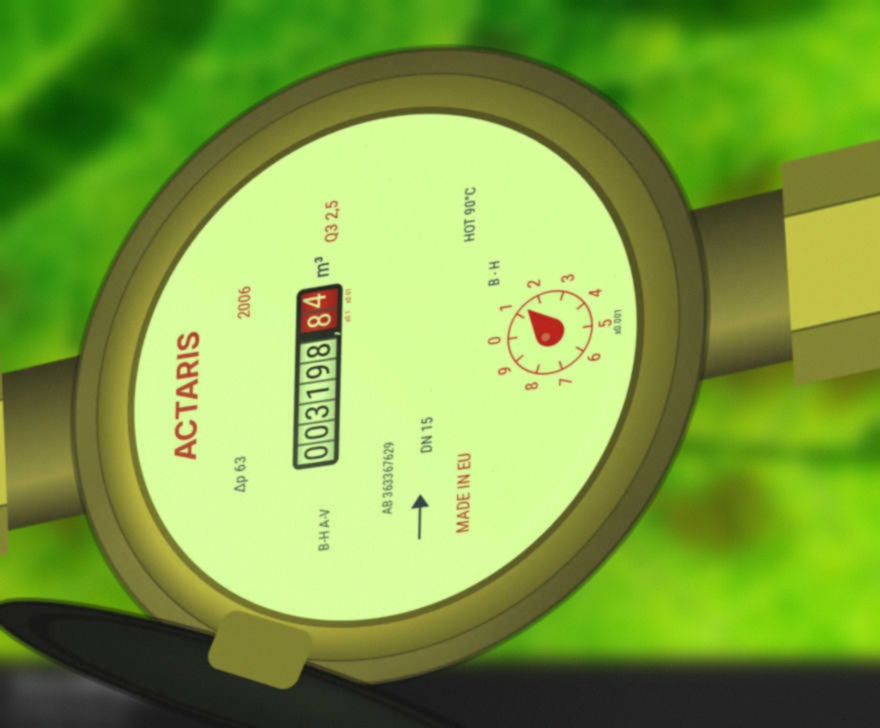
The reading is 3198.841; m³
